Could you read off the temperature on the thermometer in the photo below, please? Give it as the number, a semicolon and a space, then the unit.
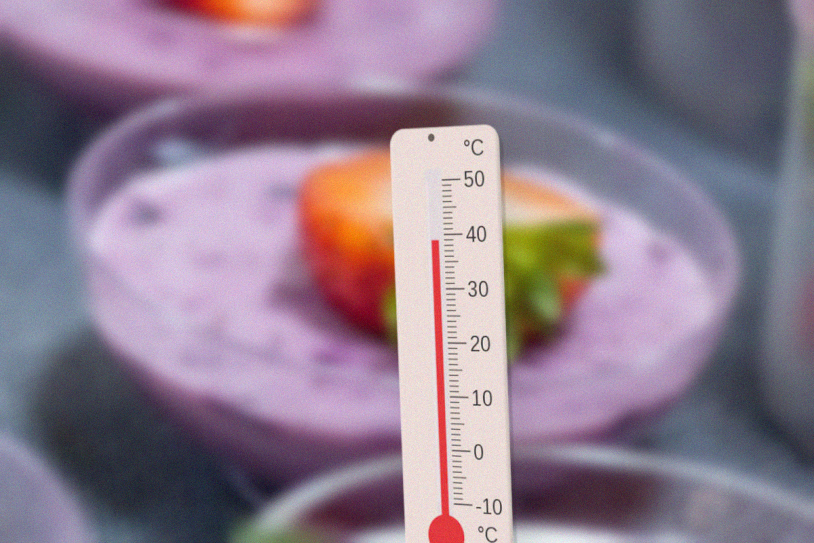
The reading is 39; °C
